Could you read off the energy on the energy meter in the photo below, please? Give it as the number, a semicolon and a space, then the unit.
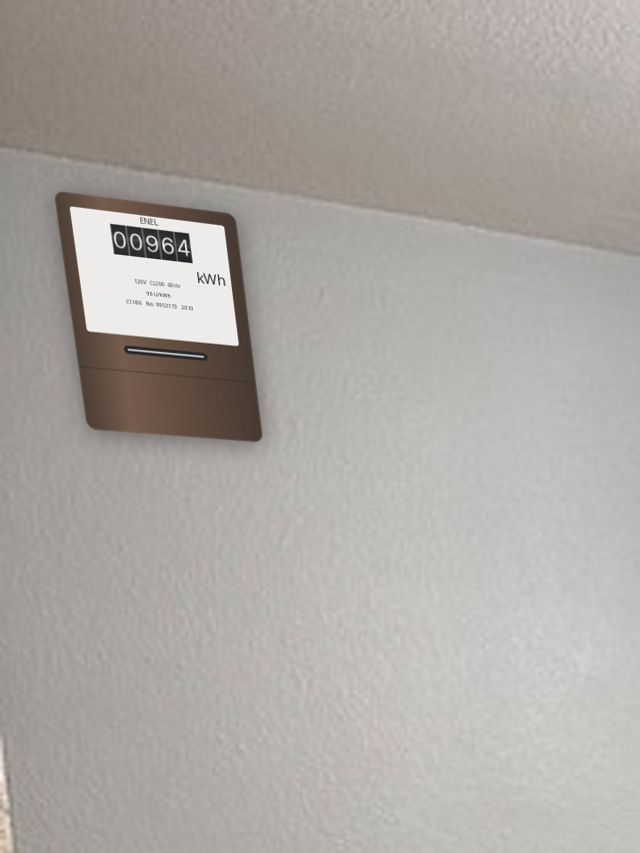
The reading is 964; kWh
